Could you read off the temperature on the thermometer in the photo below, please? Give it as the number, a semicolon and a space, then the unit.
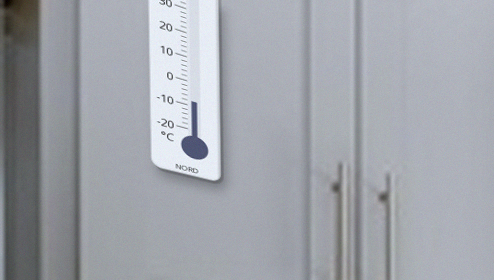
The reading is -8; °C
